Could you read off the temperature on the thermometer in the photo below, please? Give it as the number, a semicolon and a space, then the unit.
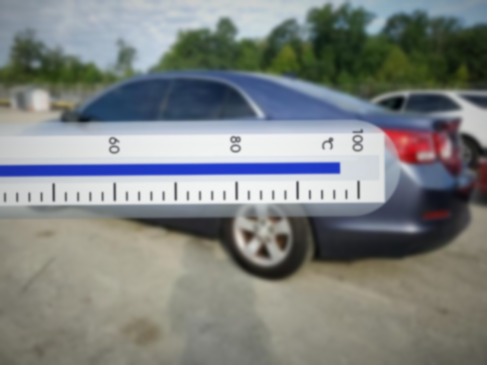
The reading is 97; °C
